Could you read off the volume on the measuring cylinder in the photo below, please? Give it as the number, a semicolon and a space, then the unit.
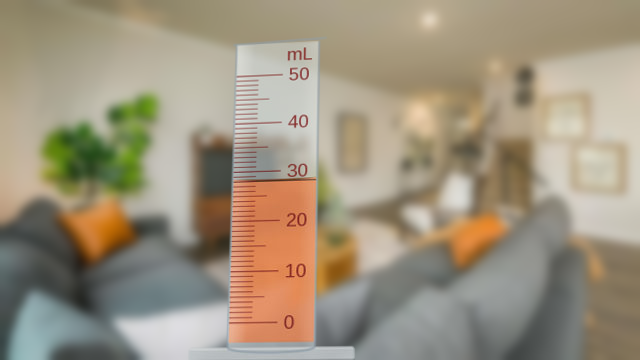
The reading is 28; mL
